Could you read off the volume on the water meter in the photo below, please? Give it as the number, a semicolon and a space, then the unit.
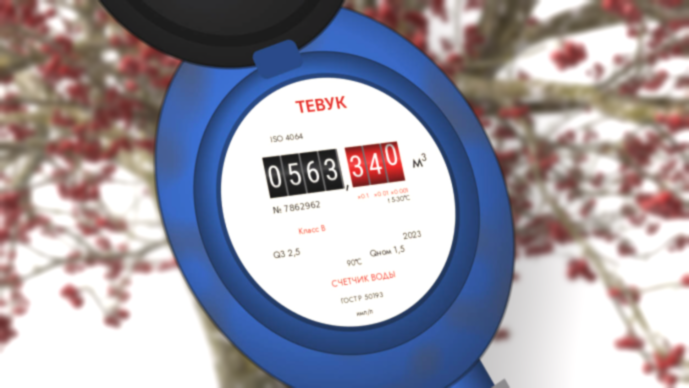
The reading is 563.340; m³
